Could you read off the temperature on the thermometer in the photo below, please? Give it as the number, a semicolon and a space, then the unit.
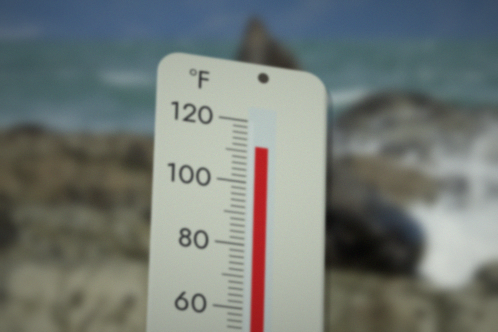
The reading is 112; °F
